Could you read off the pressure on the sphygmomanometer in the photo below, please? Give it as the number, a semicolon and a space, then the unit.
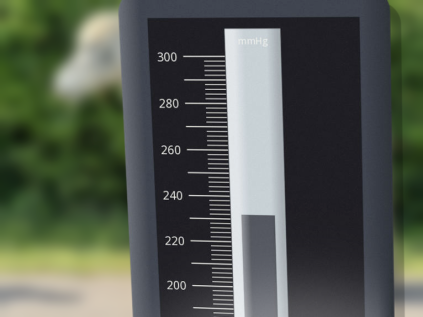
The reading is 232; mmHg
